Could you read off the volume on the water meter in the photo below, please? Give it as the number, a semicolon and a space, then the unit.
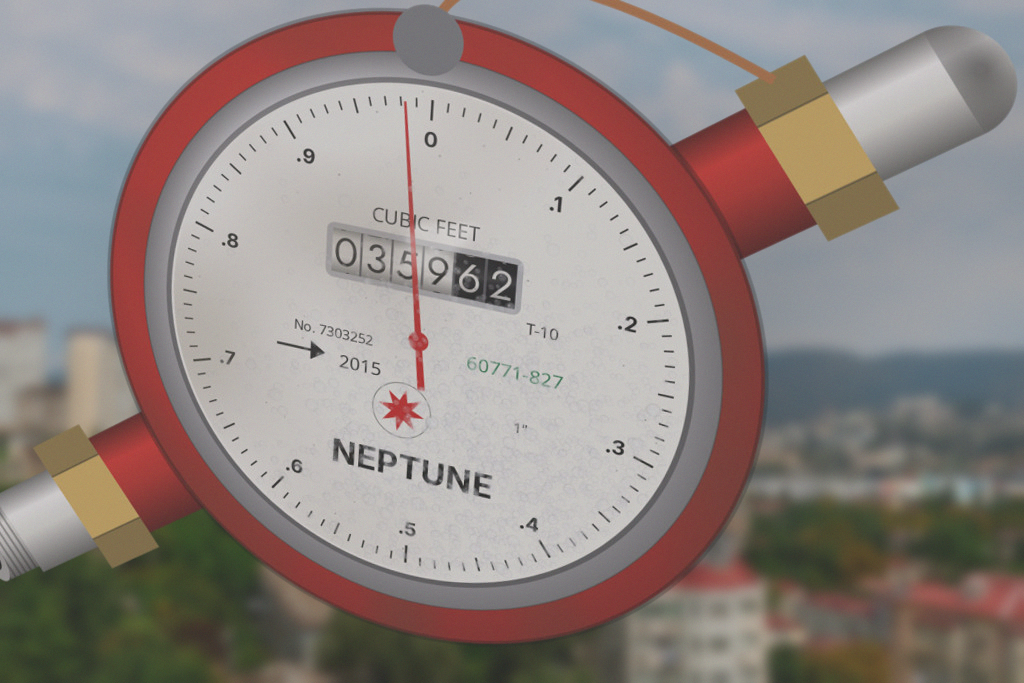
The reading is 35961.98; ft³
